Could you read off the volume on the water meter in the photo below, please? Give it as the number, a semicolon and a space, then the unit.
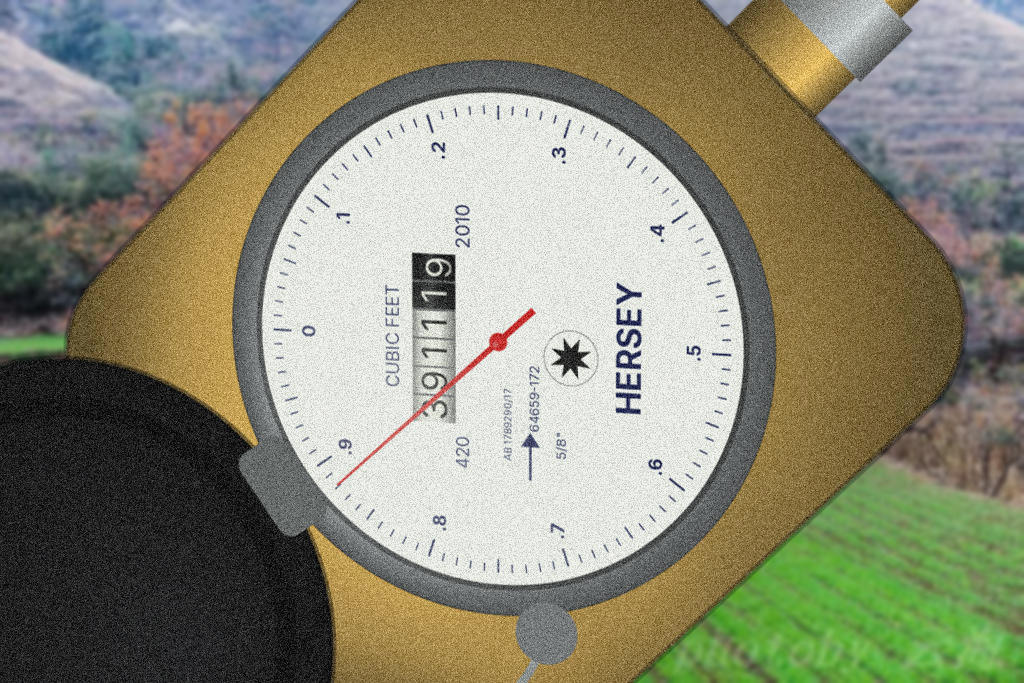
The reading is 391118.88; ft³
